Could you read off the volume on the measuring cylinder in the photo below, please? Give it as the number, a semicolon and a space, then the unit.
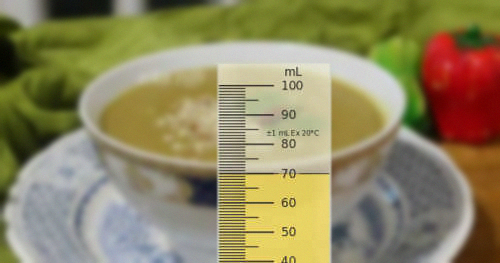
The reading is 70; mL
